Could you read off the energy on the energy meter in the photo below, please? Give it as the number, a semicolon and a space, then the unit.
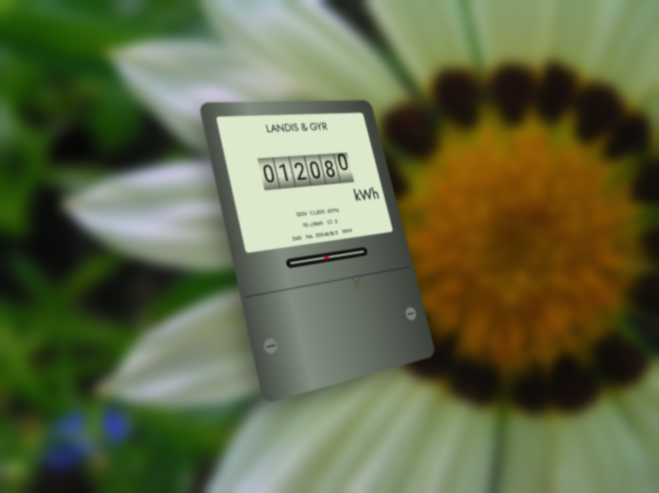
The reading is 12080; kWh
